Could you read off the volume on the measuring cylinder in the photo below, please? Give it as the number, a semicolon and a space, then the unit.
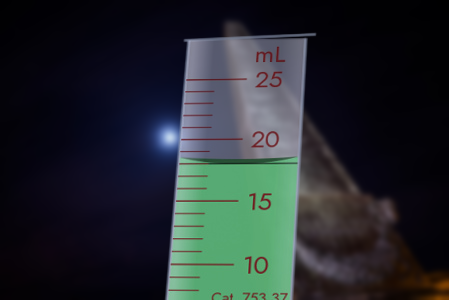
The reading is 18; mL
